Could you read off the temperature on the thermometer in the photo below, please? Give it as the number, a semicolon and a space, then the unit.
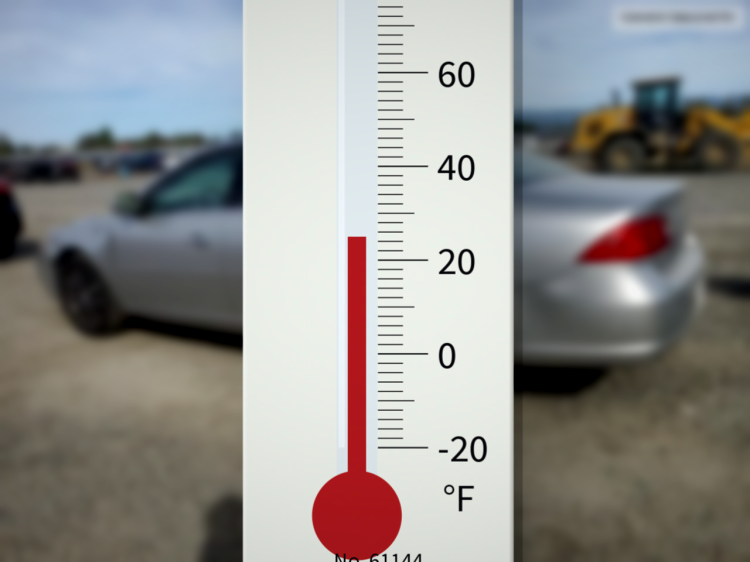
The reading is 25; °F
